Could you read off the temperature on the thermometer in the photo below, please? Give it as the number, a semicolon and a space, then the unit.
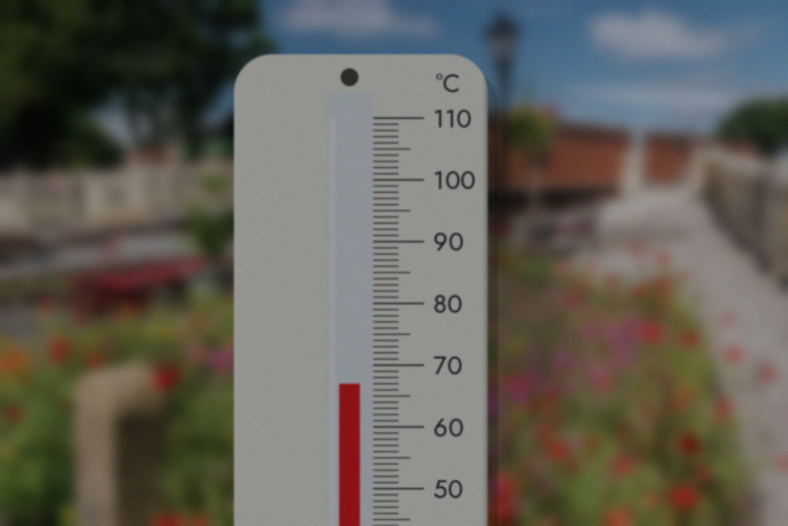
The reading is 67; °C
